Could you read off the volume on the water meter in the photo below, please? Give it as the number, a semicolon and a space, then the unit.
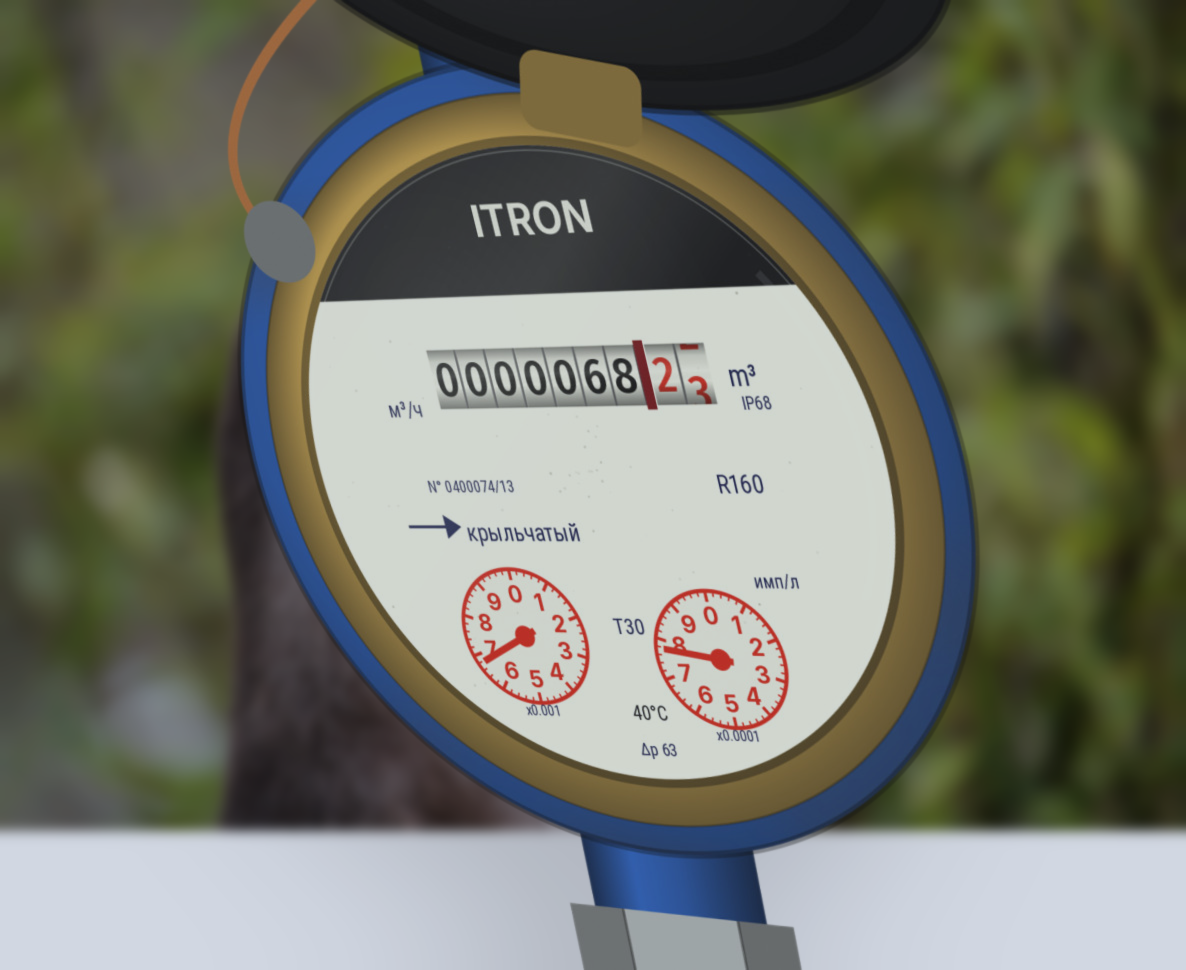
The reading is 68.2267; m³
